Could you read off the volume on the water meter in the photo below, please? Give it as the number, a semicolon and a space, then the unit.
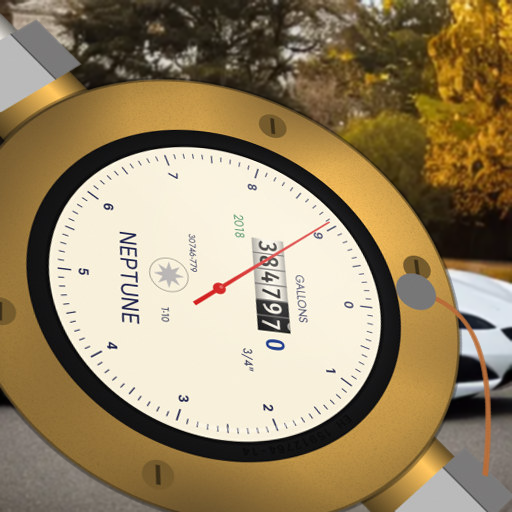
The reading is 3847968.9; gal
